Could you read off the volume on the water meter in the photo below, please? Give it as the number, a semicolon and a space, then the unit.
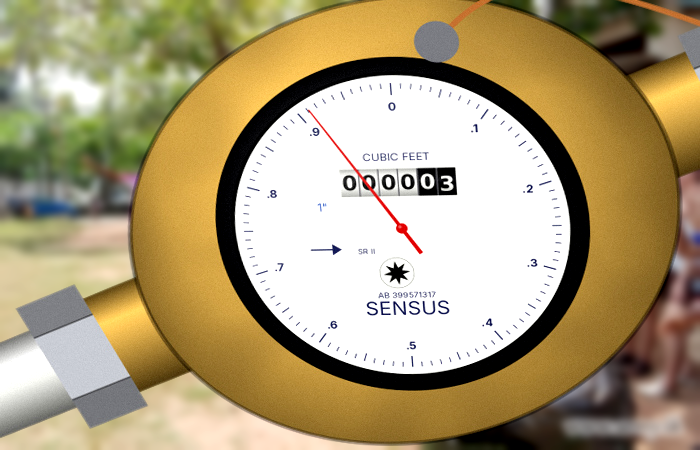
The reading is 2.91; ft³
